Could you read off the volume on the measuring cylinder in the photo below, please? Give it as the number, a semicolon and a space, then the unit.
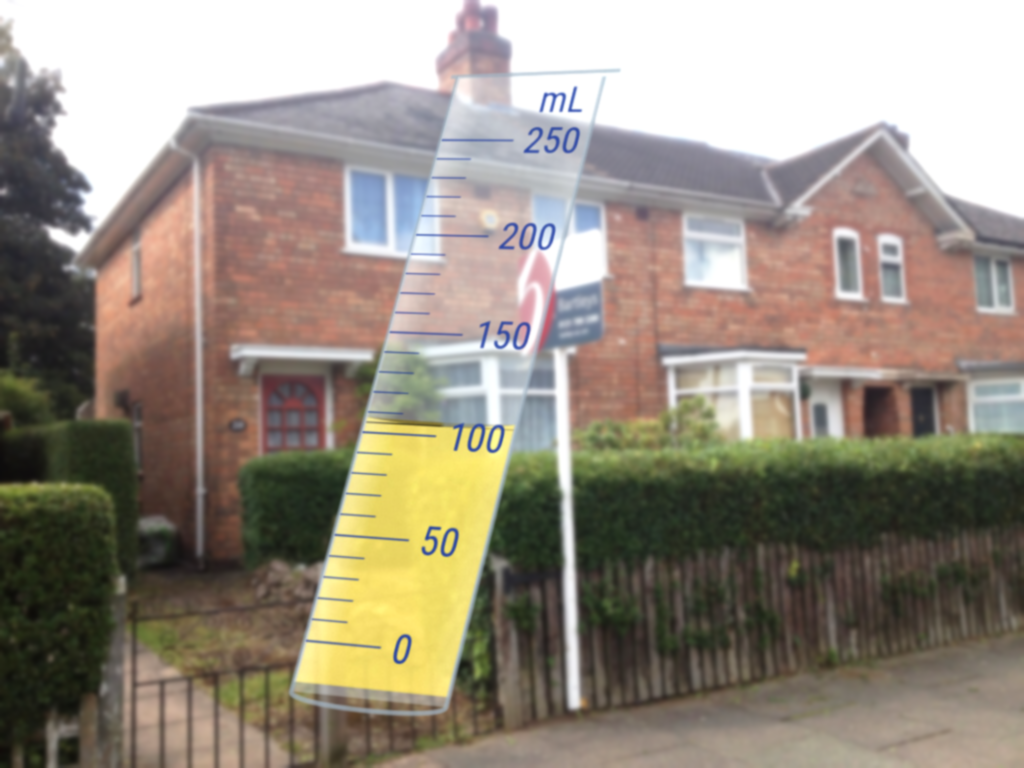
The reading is 105; mL
